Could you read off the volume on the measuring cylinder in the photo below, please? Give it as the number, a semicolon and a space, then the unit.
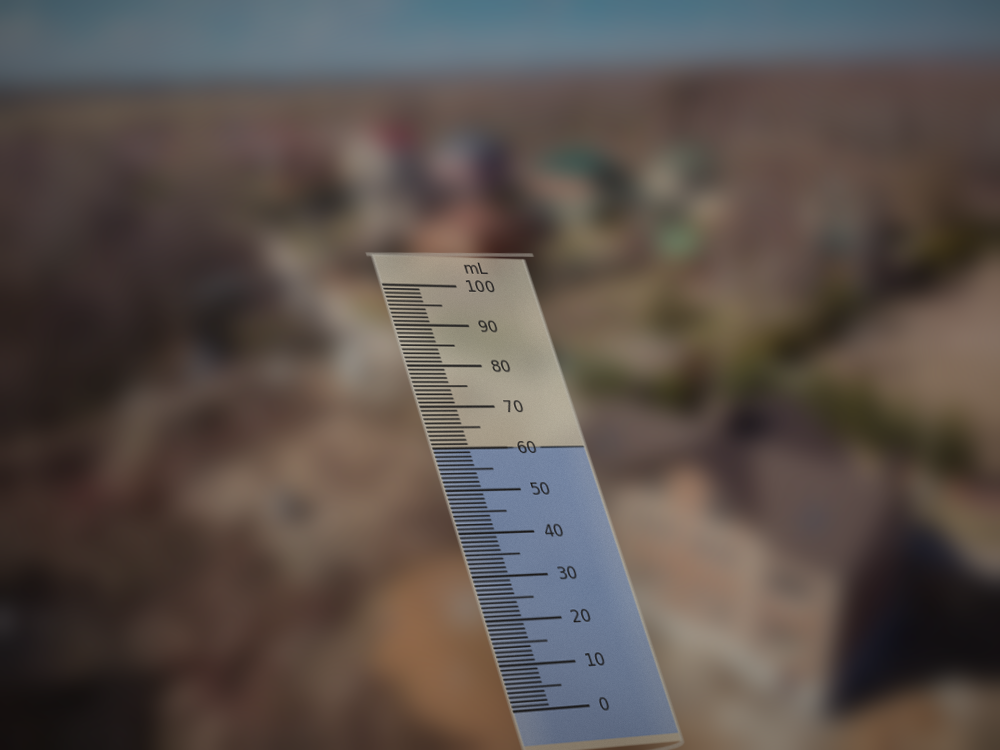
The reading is 60; mL
